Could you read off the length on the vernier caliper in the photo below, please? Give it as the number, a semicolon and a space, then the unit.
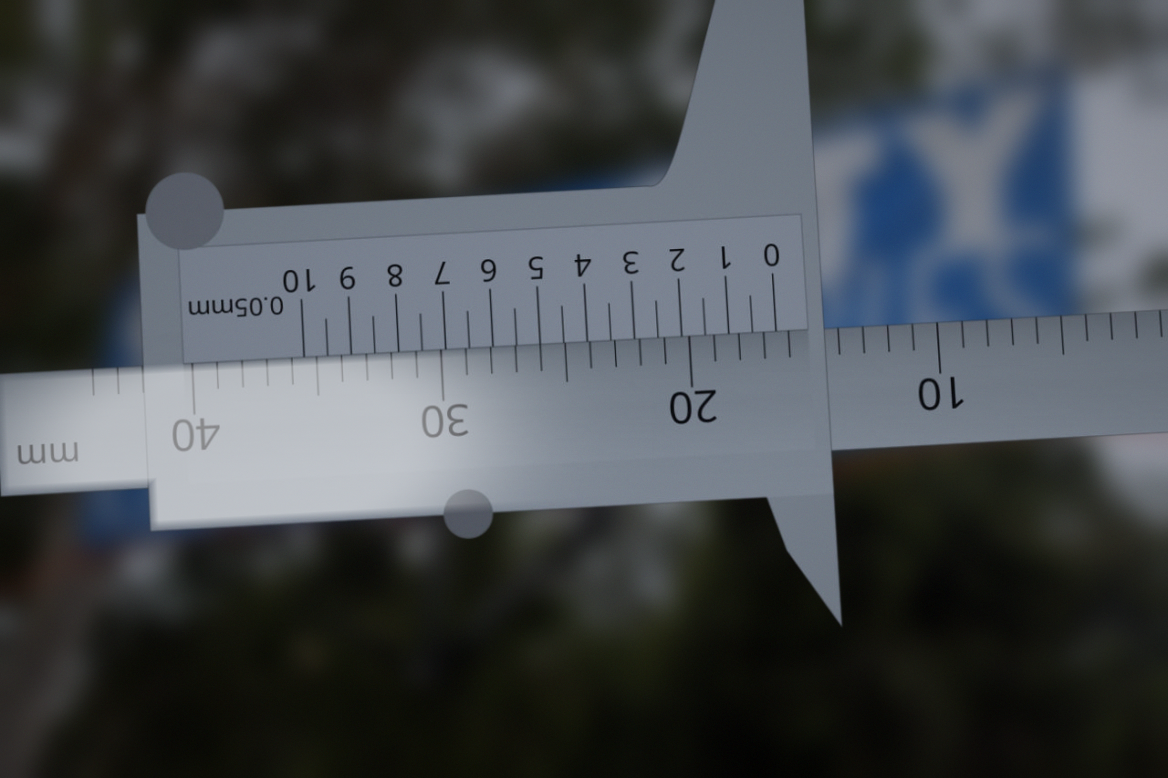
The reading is 16.50; mm
